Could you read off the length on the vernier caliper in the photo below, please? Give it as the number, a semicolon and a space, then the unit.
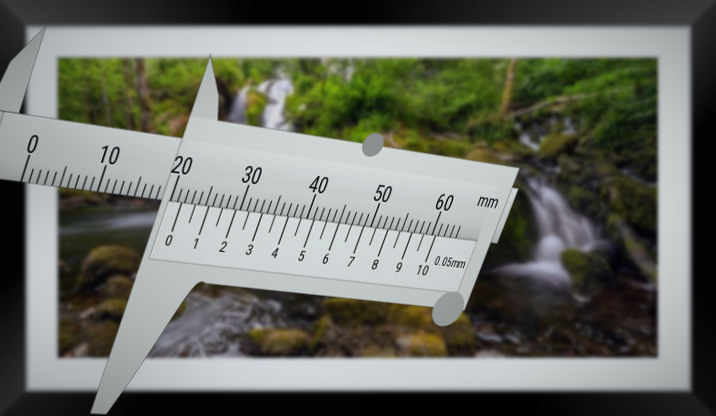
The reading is 21.6; mm
